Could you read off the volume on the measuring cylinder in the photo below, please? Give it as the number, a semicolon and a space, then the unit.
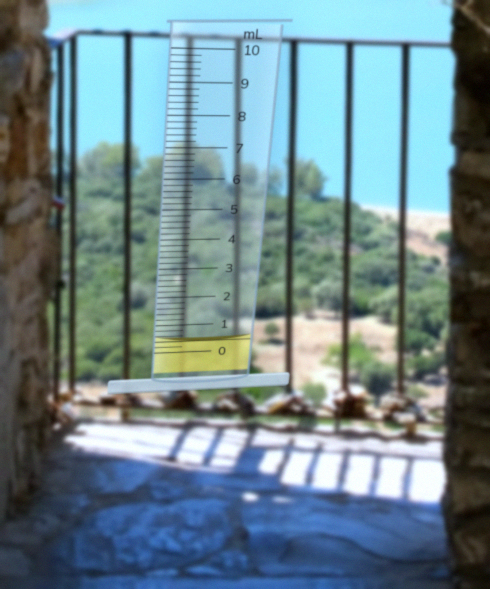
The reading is 0.4; mL
